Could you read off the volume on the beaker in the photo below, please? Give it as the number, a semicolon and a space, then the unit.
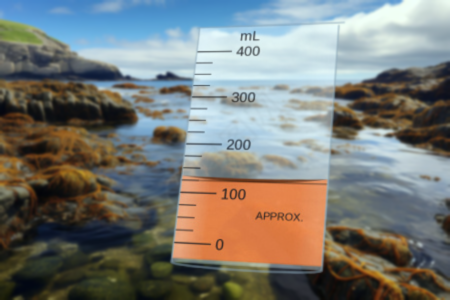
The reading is 125; mL
